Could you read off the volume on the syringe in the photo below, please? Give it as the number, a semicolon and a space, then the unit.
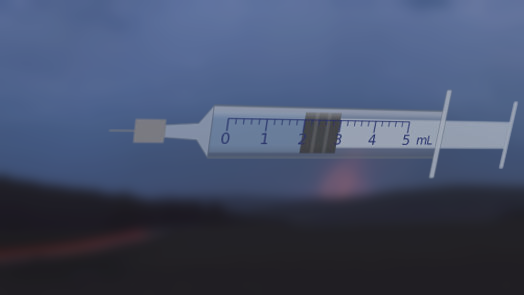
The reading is 2; mL
